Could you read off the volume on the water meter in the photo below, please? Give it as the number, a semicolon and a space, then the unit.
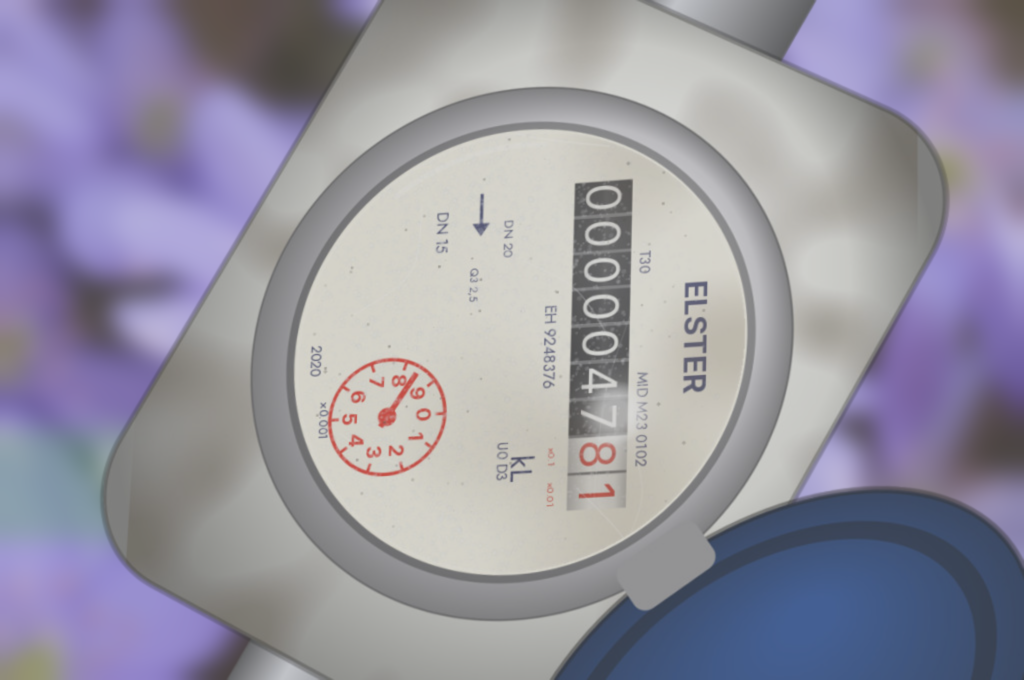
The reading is 47.818; kL
